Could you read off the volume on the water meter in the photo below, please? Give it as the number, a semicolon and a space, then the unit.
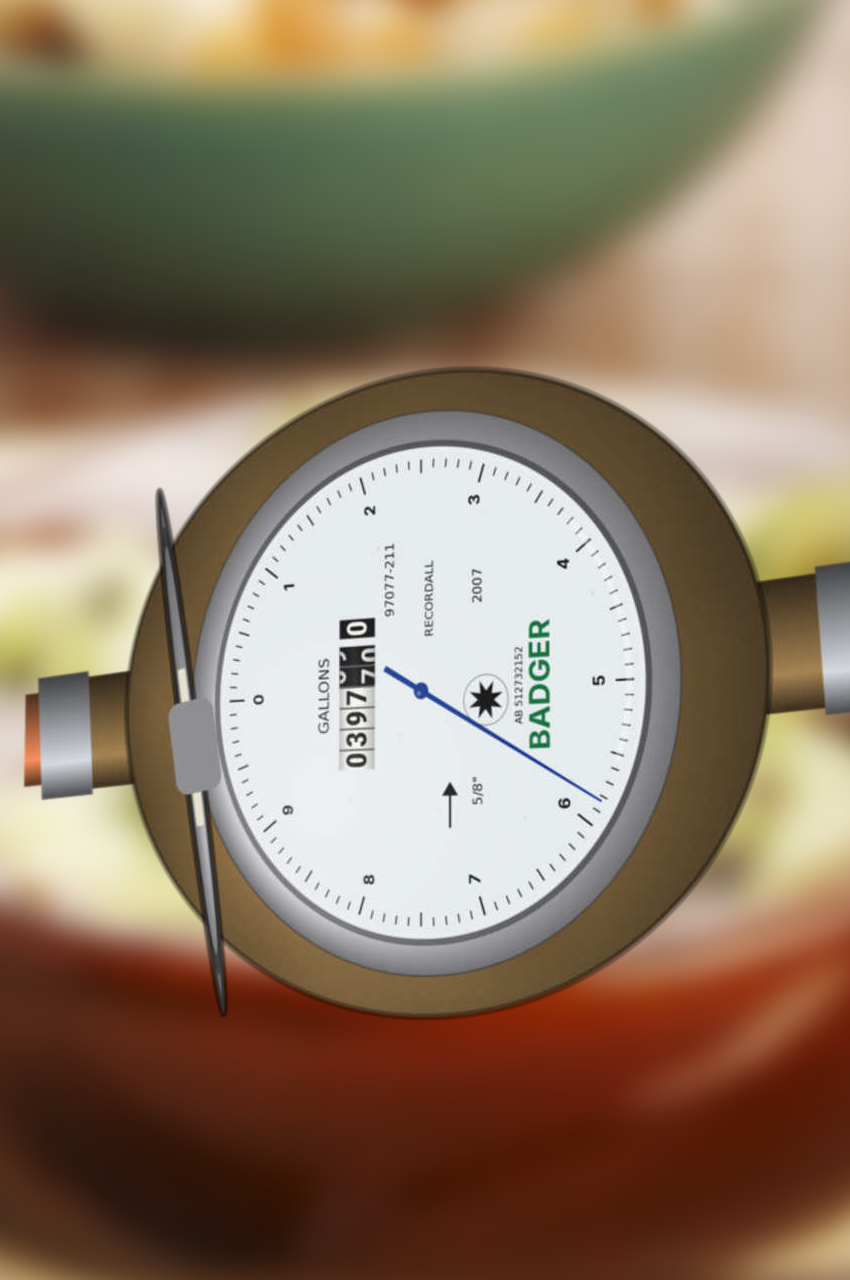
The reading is 397695.8; gal
